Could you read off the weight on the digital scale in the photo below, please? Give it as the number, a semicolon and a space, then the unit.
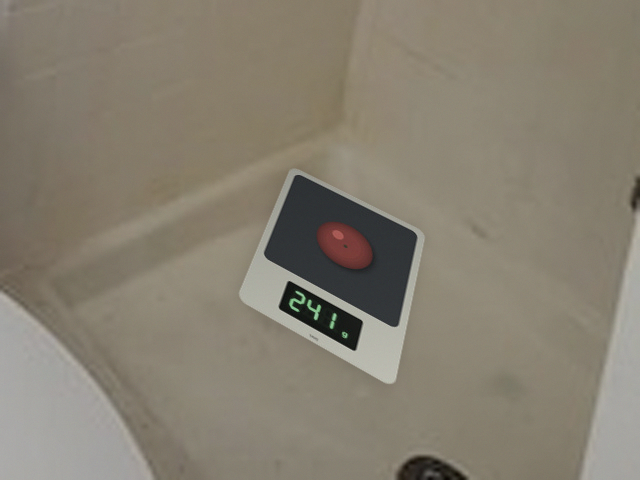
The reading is 241; g
